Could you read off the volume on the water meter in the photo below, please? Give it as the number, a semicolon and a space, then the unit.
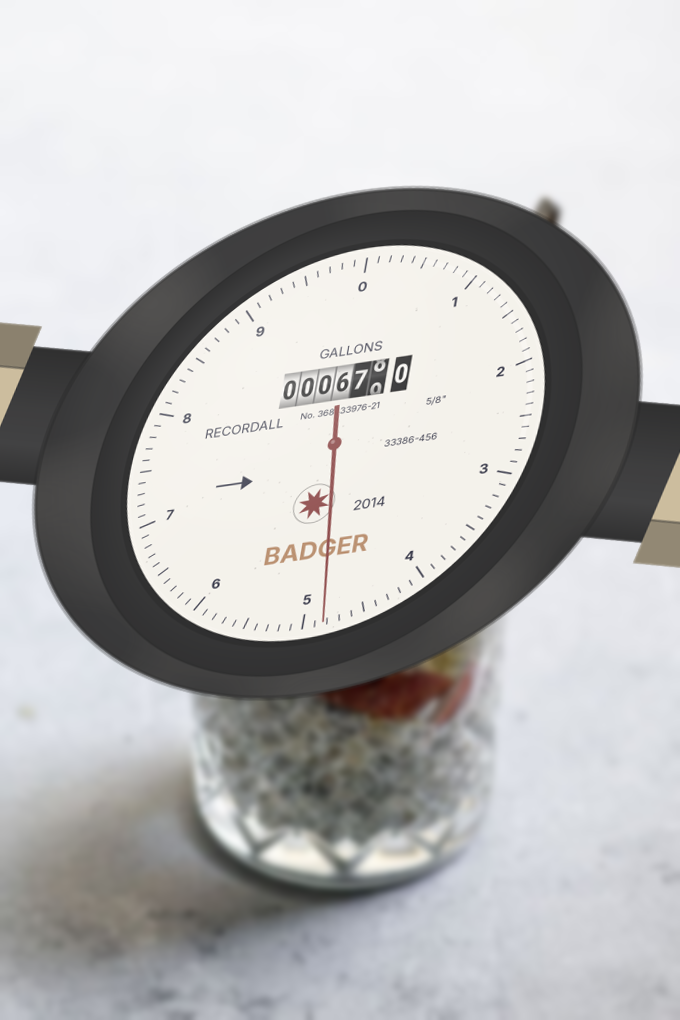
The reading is 6784.8; gal
